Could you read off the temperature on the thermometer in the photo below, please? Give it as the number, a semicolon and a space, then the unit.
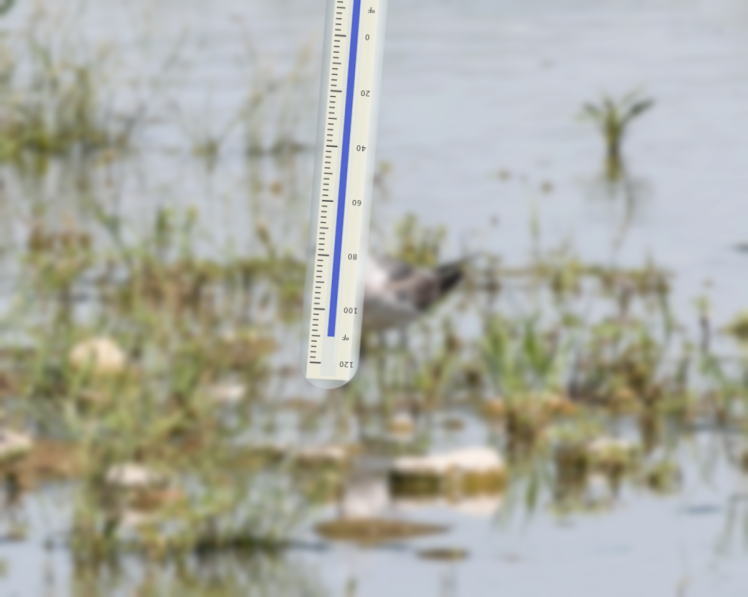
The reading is 110; °F
